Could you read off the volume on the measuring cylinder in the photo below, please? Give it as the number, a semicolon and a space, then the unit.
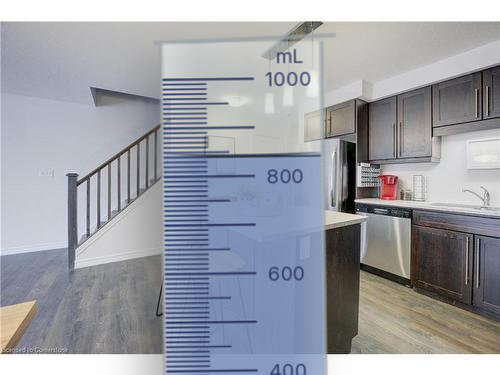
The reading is 840; mL
